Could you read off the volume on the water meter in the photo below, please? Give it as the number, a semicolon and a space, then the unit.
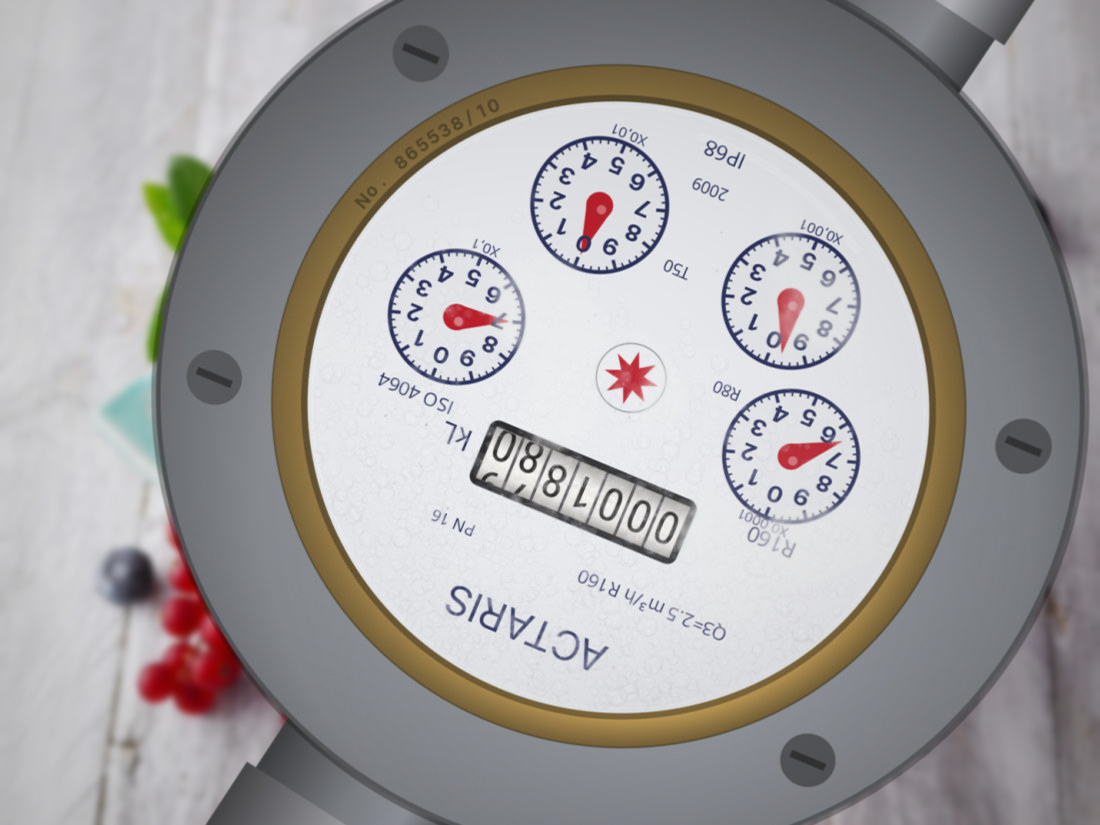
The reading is 1879.6996; kL
